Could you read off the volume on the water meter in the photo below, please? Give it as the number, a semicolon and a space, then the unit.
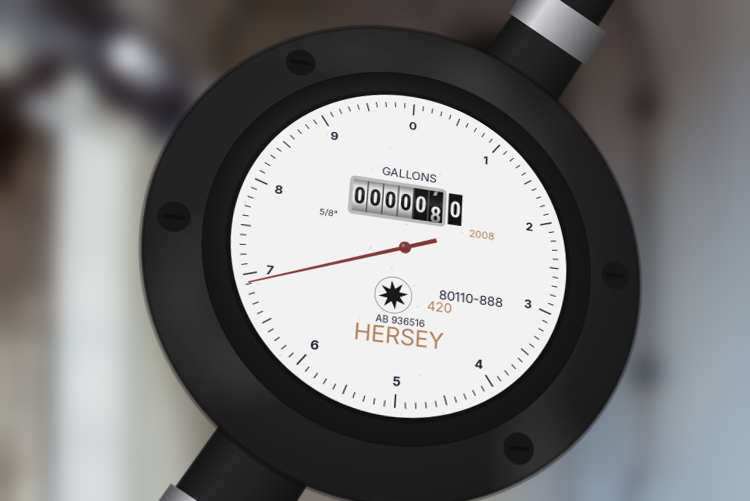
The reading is 76.9; gal
